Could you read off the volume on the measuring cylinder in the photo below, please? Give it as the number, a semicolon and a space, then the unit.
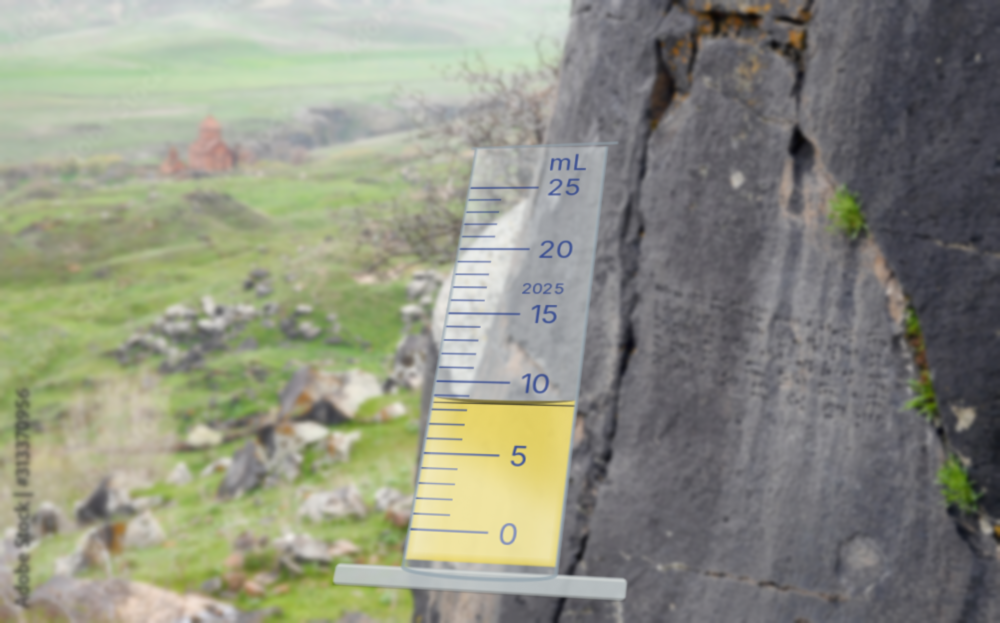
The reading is 8.5; mL
